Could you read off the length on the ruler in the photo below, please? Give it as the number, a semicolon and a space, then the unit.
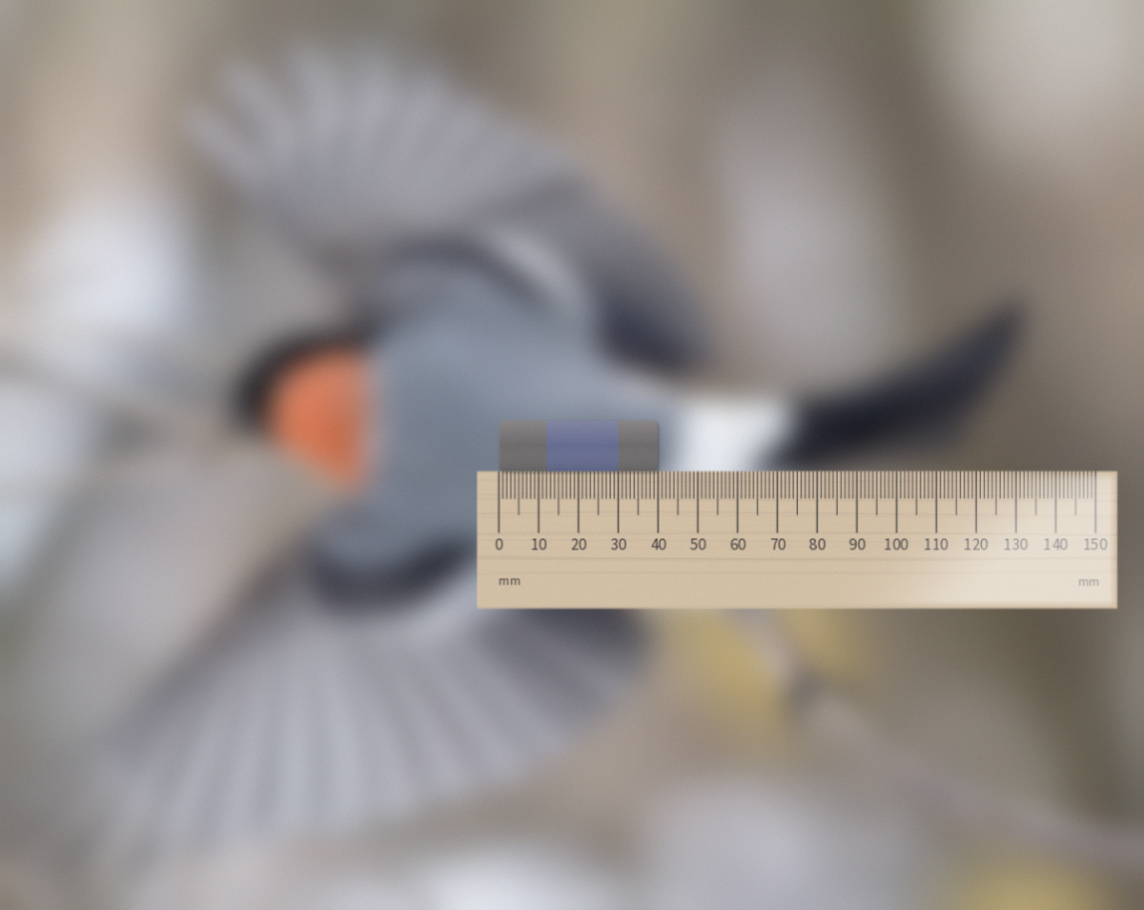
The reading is 40; mm
